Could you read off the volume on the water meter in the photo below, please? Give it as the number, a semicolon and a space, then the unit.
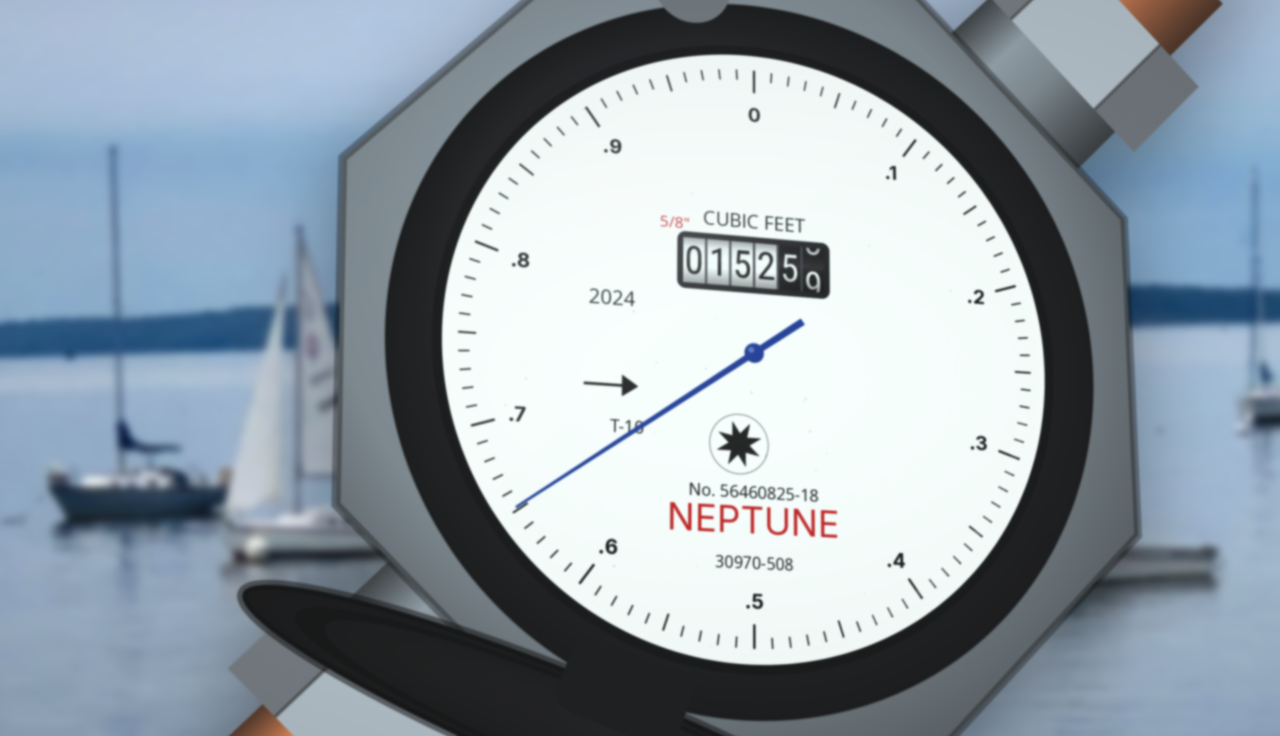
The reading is 15258.65; ft³
